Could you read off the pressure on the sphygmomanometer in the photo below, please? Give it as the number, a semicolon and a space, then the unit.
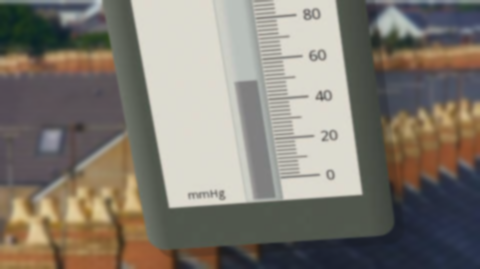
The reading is 50; mmHg
